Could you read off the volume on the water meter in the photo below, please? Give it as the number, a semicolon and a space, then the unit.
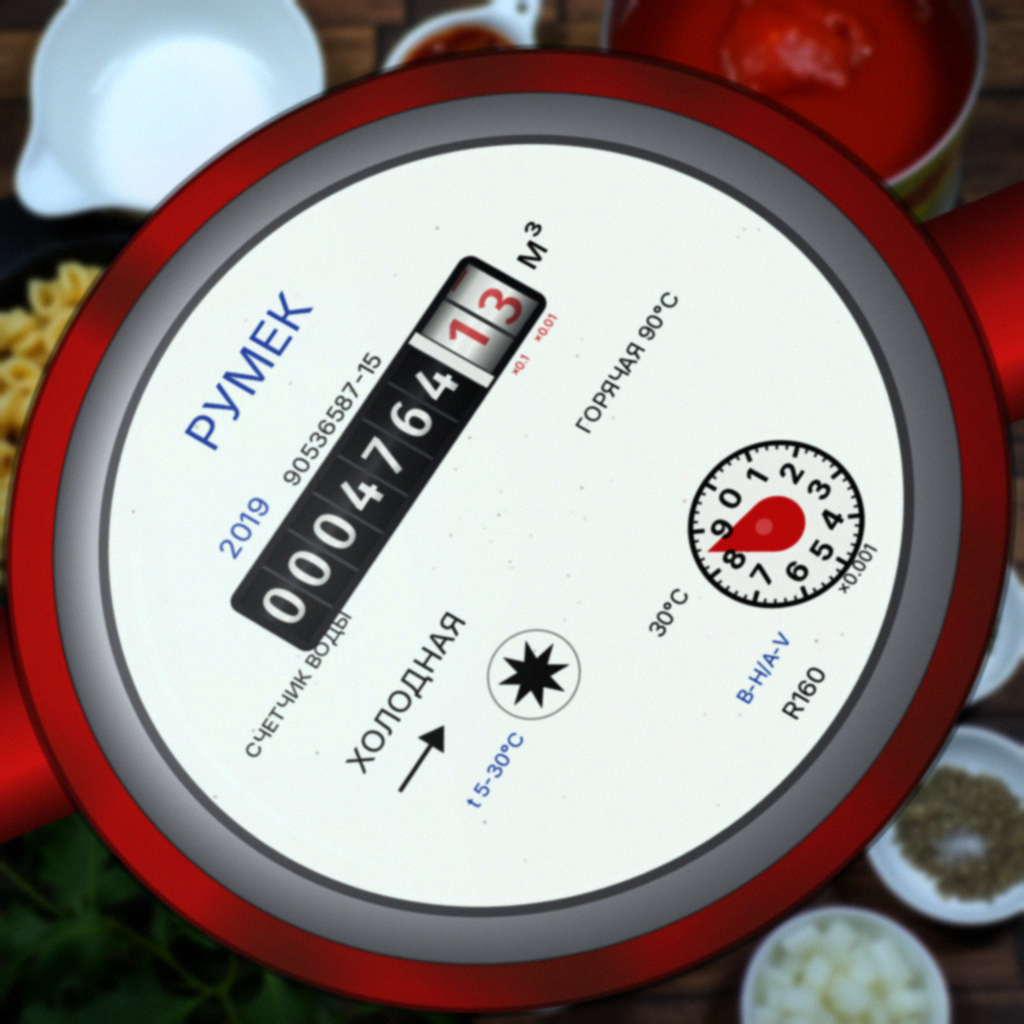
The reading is 4764.128; m³
